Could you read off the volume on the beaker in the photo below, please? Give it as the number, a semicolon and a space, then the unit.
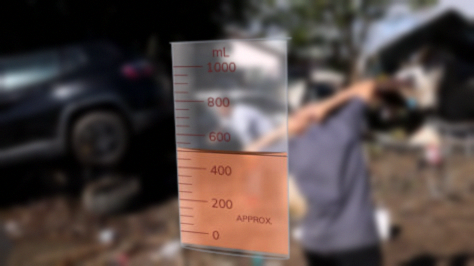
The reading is 500; mL
